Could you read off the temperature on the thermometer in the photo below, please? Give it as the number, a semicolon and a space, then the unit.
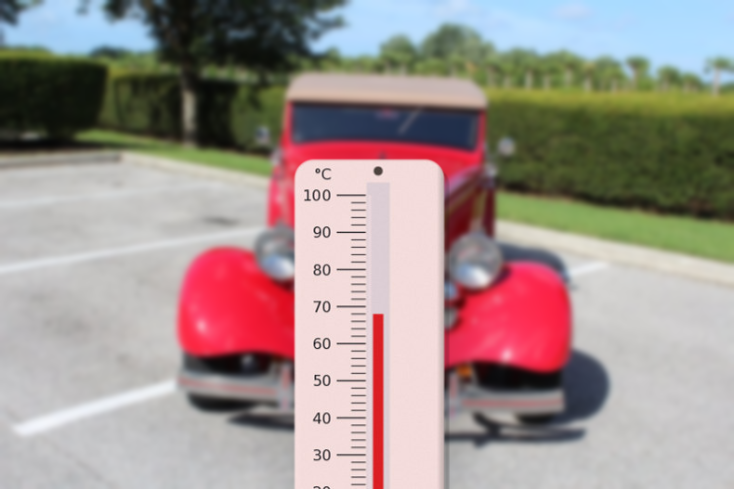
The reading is 68; °C
